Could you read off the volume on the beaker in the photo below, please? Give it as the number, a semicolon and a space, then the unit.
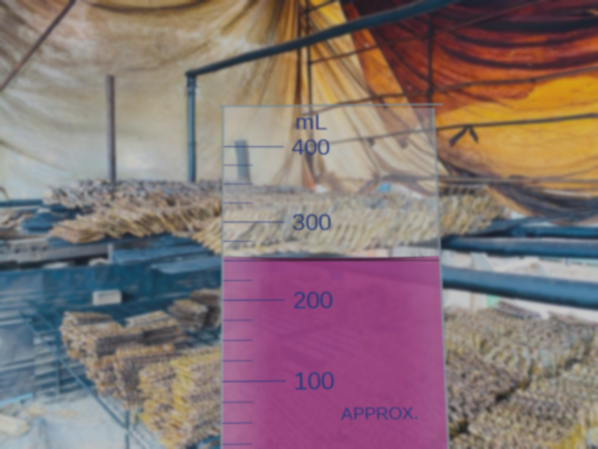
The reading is 250; mL
